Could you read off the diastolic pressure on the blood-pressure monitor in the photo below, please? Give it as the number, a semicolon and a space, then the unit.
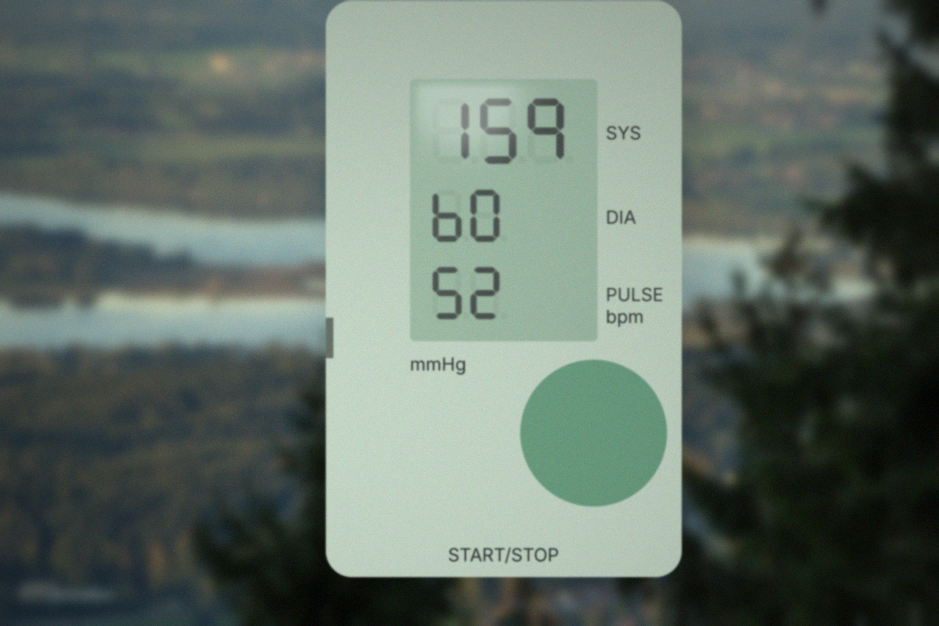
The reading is 60; mmHg
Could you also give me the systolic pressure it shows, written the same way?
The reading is 159; mmHg
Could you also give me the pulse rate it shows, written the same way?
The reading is 52; bpm
